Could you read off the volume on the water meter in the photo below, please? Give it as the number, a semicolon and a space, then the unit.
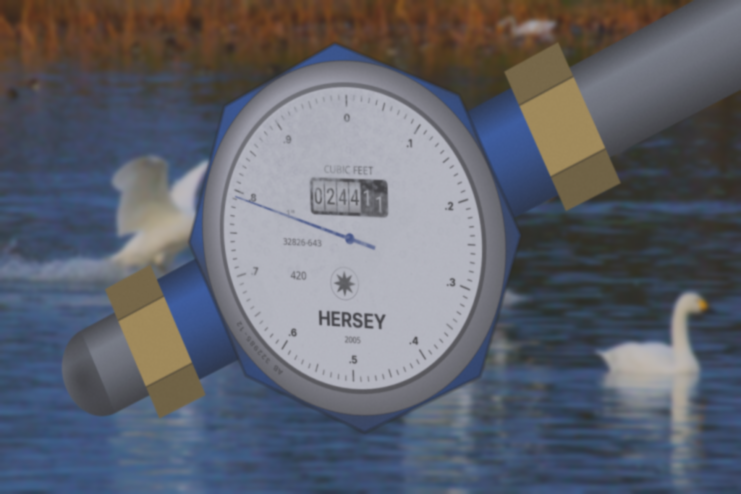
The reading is 24410.79; ft³
